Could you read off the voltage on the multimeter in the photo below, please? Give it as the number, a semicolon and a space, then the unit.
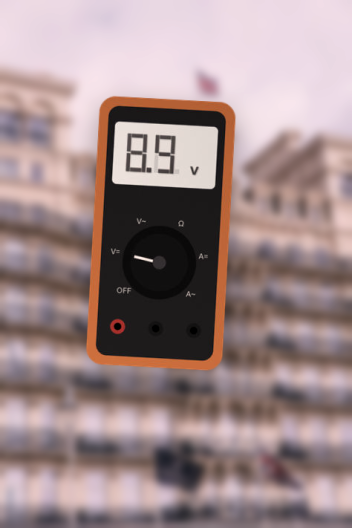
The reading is 8.9; V
